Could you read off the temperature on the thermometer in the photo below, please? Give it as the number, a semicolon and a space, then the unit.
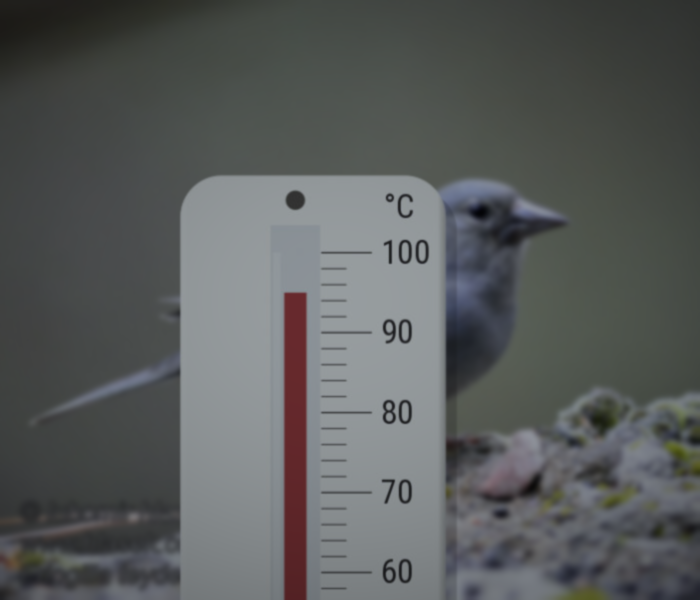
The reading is 95; °C
